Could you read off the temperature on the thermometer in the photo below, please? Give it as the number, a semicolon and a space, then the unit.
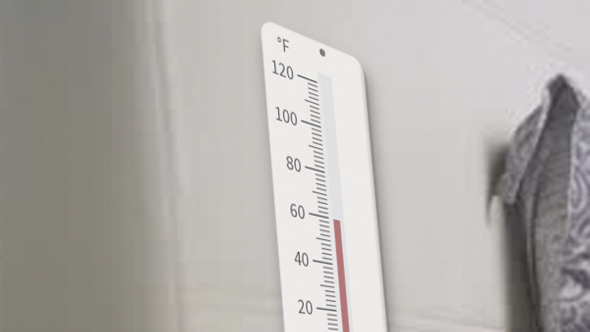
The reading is 60; °F
